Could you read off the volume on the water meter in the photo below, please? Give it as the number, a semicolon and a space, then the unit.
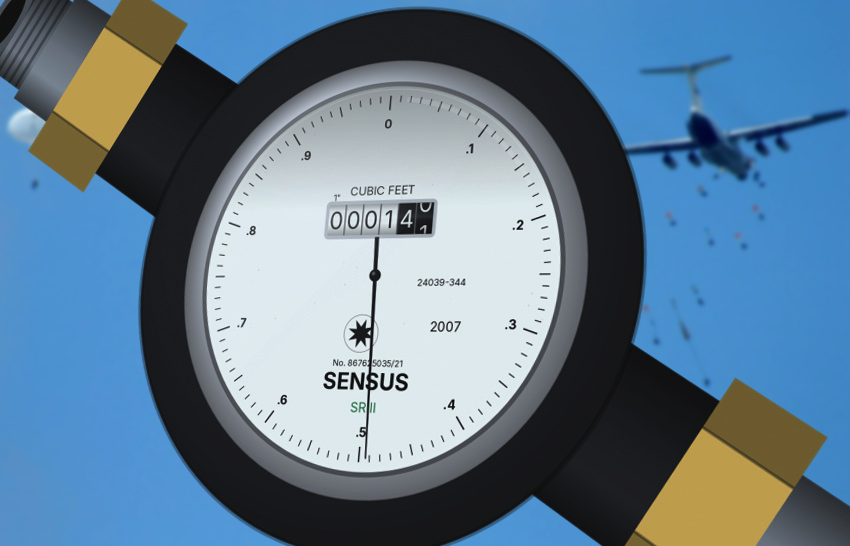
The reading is 140.49; ft³
